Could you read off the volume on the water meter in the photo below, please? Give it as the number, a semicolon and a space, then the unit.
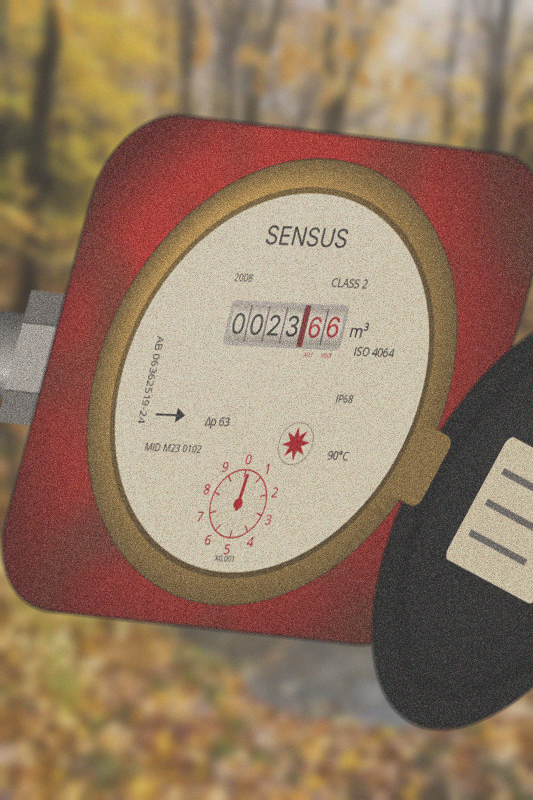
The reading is 23.660; m³
